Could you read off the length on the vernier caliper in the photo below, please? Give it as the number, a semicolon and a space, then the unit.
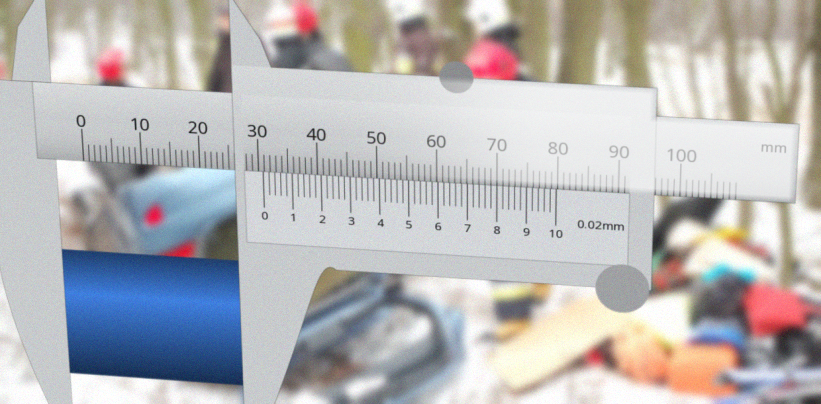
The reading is 30.8; mm
